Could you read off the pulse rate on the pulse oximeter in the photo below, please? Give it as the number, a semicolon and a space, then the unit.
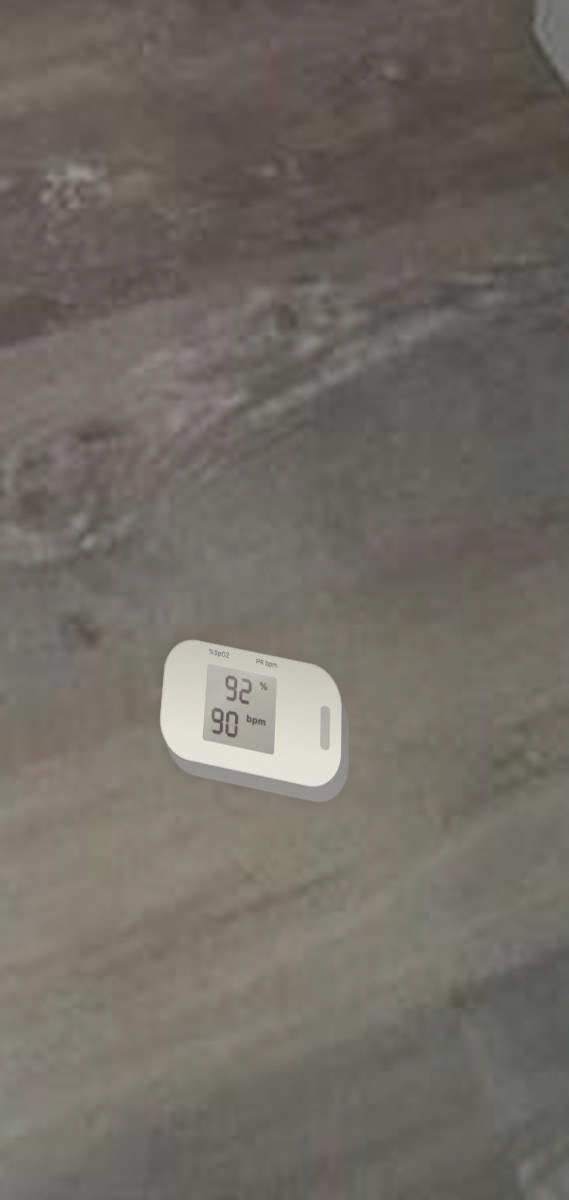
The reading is 90; bpm
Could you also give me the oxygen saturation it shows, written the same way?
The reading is 92; %
